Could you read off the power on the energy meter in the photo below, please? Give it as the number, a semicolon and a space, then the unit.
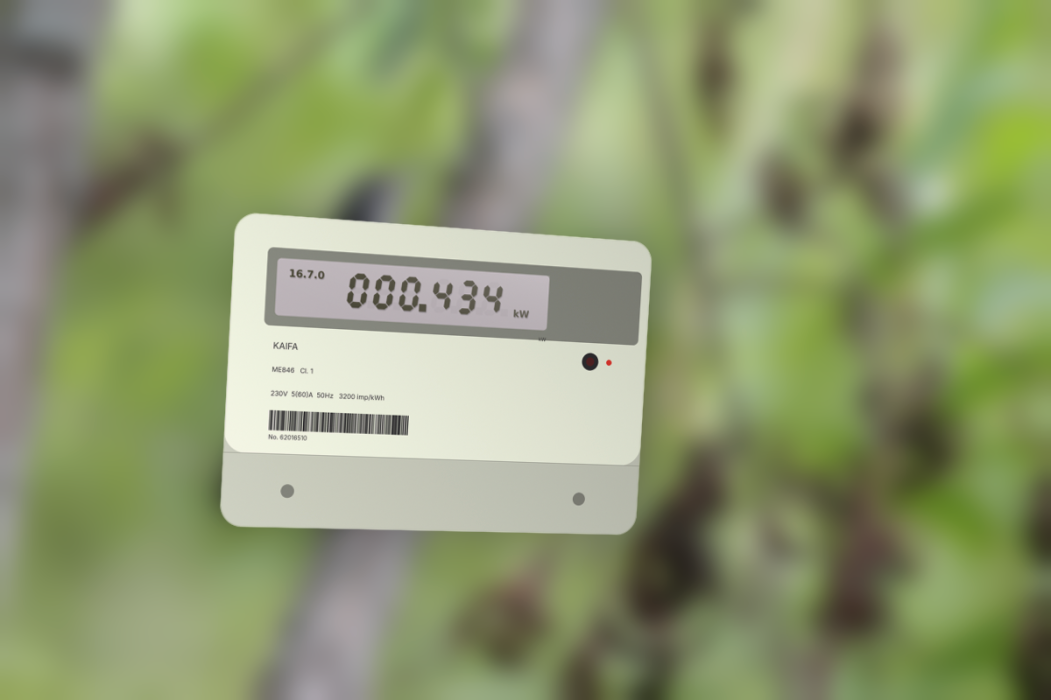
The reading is 0.434; kW
